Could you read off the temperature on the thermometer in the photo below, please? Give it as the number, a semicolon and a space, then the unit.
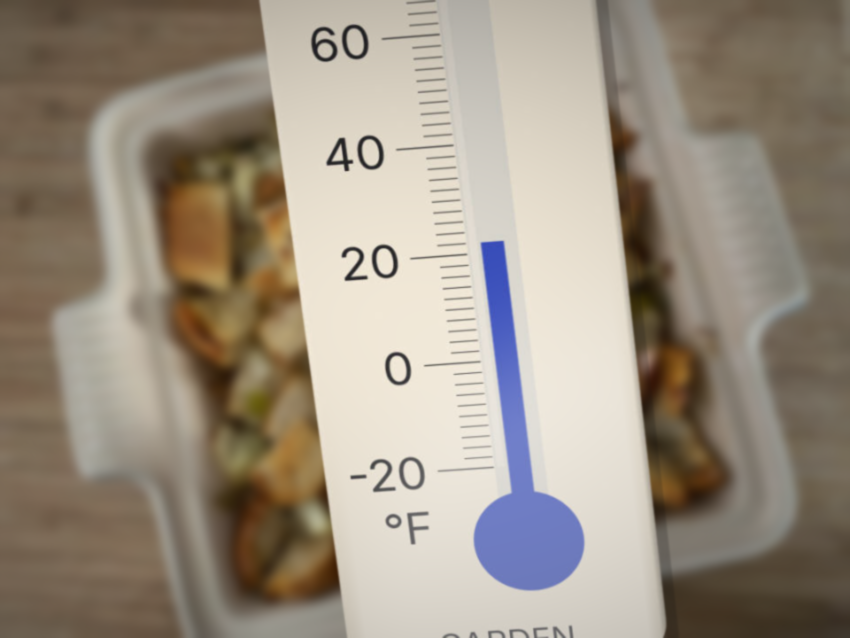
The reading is 22; °F
